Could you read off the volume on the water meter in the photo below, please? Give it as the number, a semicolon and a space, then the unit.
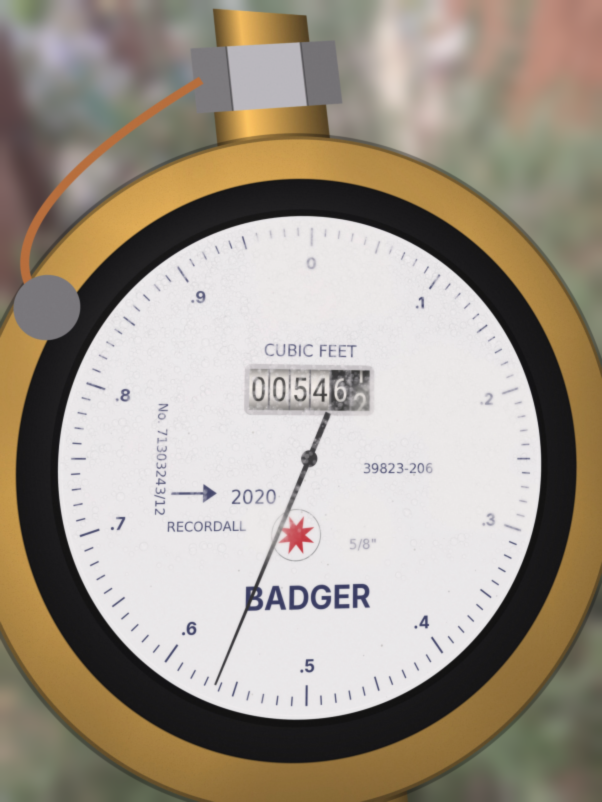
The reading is 5461.56; ft³
